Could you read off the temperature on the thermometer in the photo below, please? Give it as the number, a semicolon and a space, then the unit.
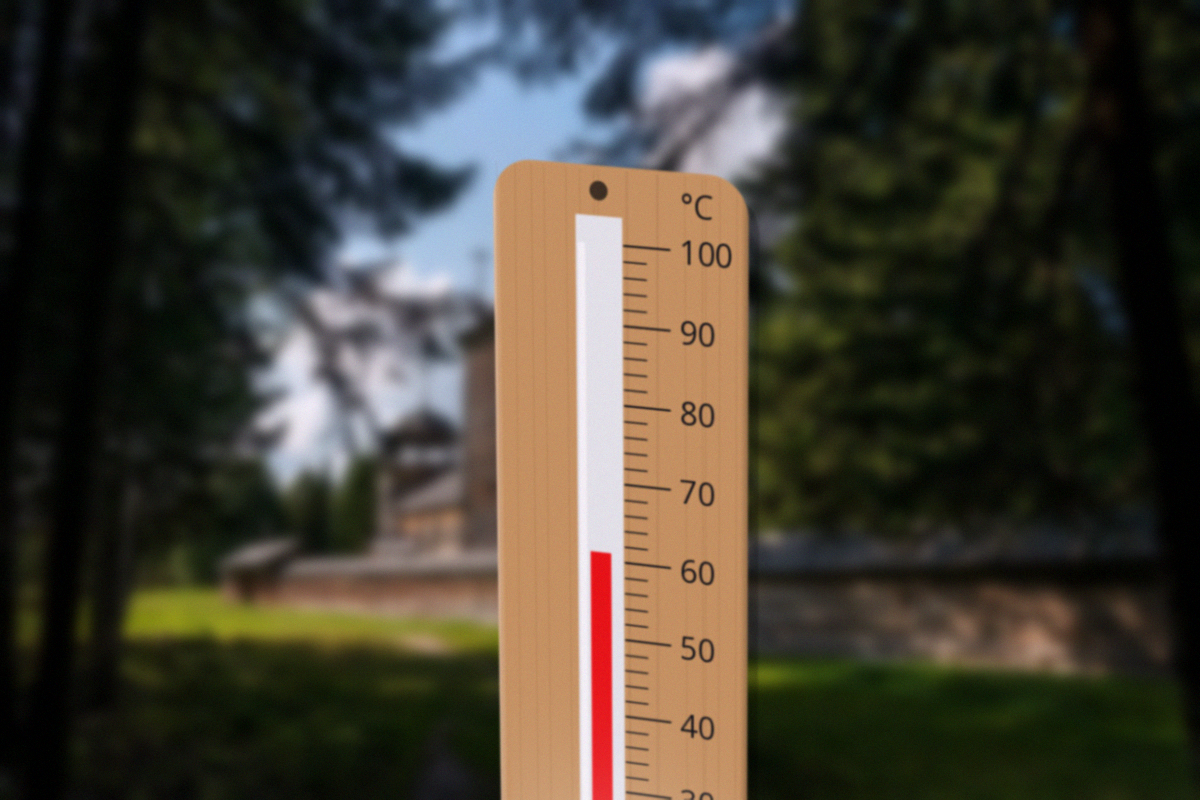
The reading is 61; °C
